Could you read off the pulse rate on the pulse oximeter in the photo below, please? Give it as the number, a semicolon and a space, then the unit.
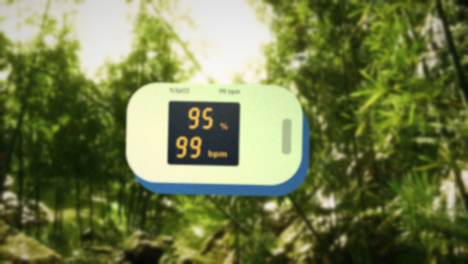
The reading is 99; bpm
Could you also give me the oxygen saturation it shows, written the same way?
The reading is 95; %
